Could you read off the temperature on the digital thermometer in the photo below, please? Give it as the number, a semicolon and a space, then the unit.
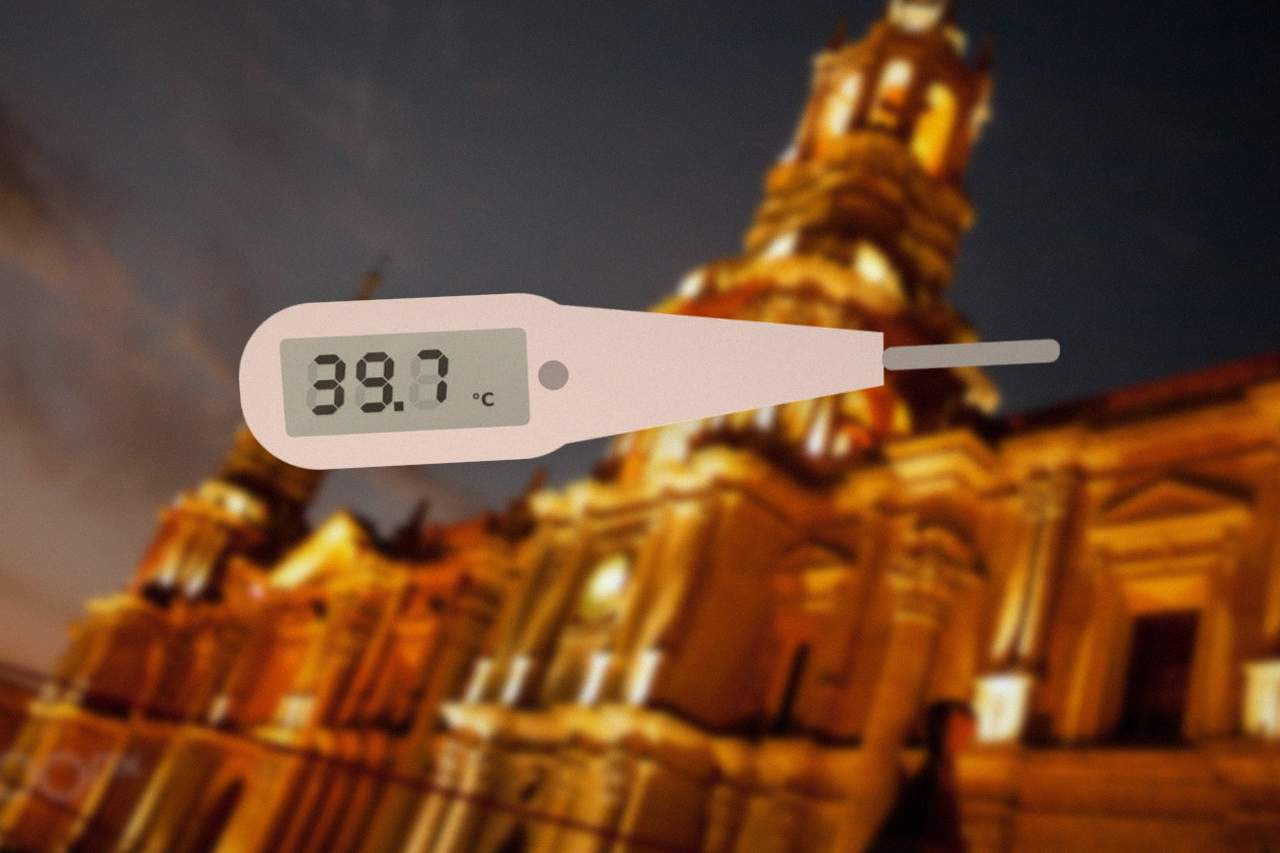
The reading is 39.7; °C
